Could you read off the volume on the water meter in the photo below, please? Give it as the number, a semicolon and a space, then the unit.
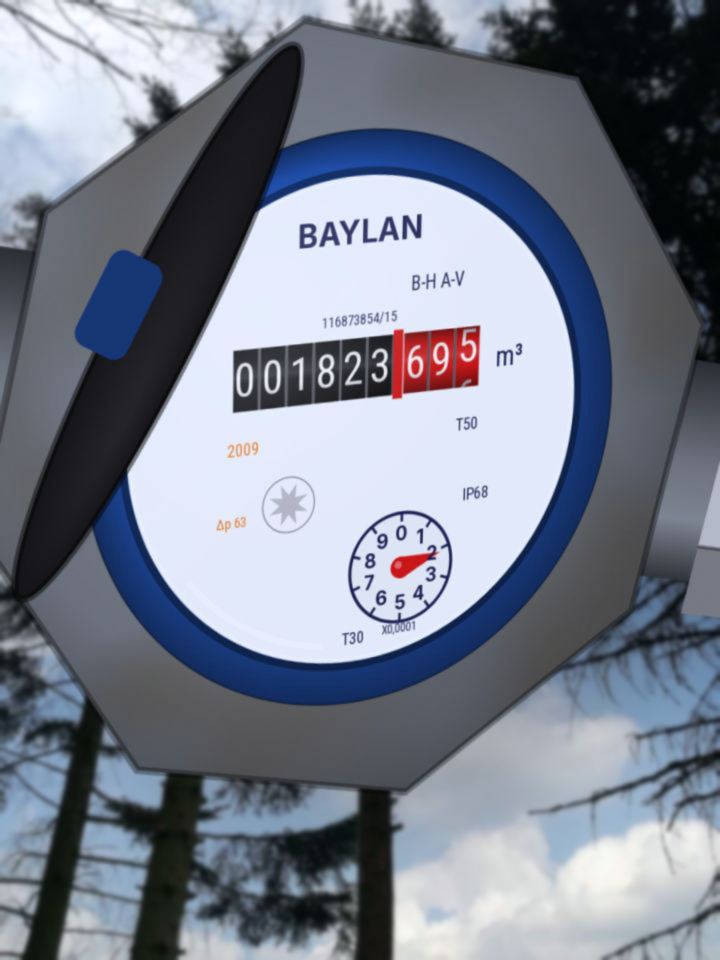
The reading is 1823.6952; m³
